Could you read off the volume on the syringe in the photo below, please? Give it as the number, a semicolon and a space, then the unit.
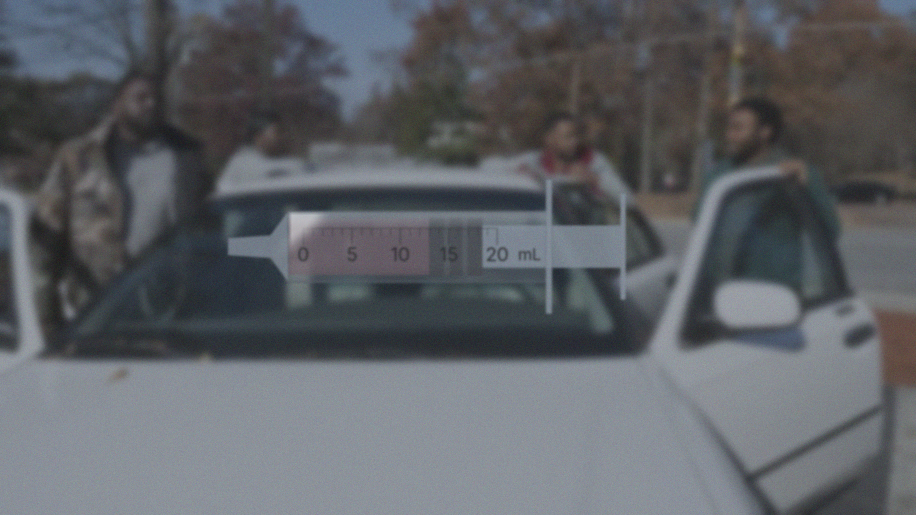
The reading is 13; mL
